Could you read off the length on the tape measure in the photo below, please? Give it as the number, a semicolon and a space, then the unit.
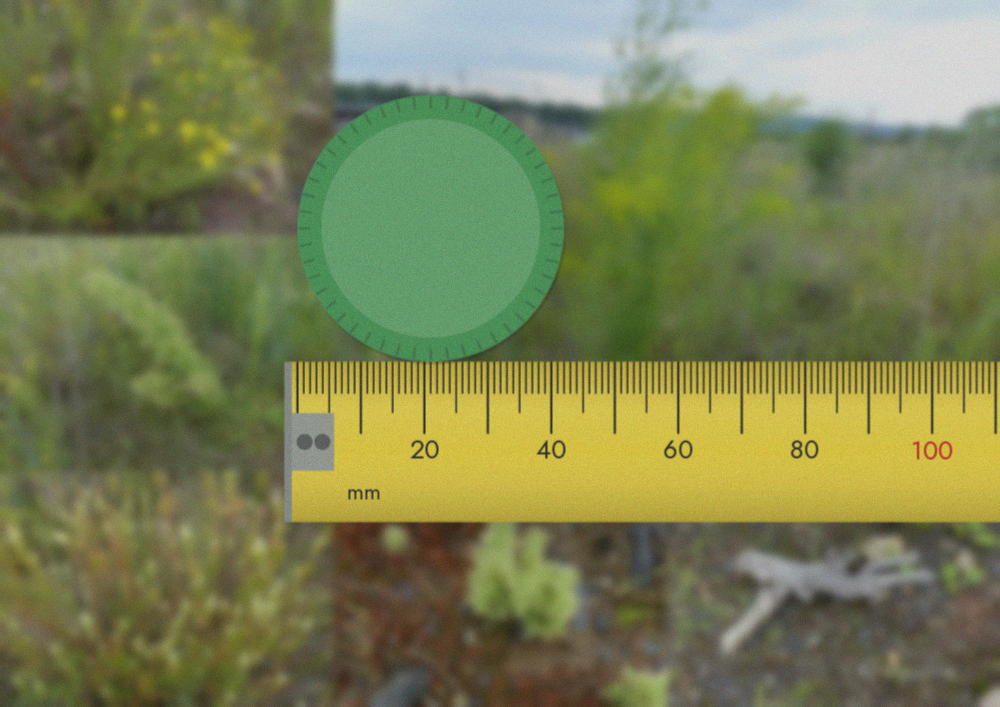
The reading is 42; mm
